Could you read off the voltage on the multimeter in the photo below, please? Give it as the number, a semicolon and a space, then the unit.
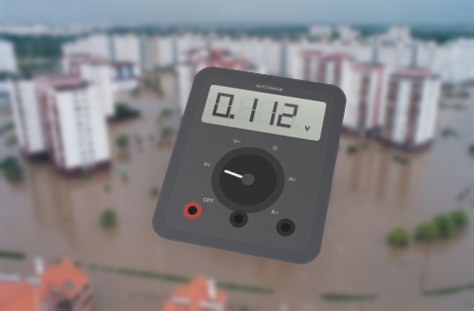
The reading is 0.112; V
